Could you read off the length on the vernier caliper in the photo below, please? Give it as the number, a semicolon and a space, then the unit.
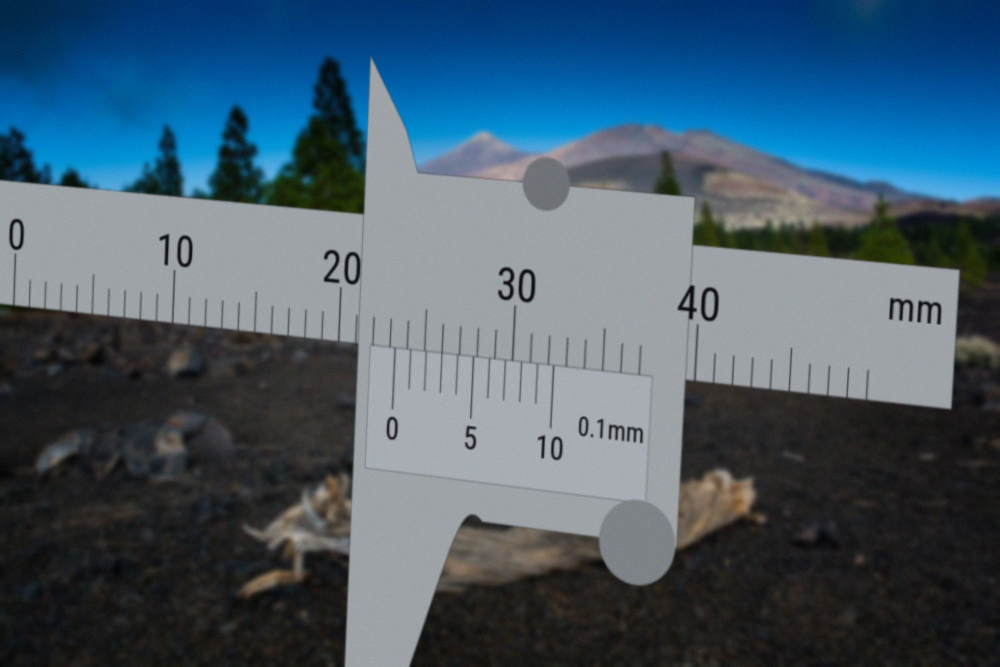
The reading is 23.3; mm
